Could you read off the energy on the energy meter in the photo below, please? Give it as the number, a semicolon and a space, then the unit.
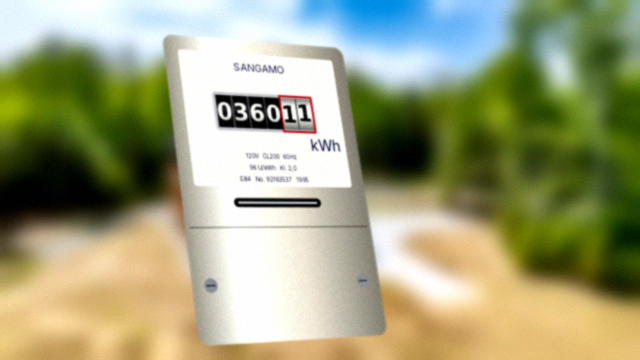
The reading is 360.11; kWh
